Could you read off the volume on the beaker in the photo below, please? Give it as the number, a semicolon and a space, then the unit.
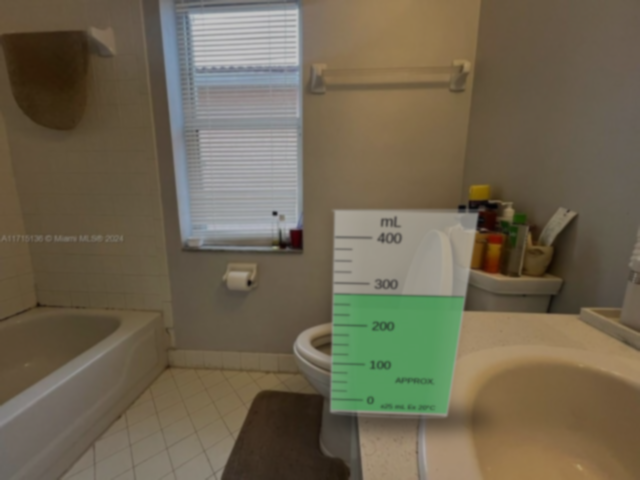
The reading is 275; mL
